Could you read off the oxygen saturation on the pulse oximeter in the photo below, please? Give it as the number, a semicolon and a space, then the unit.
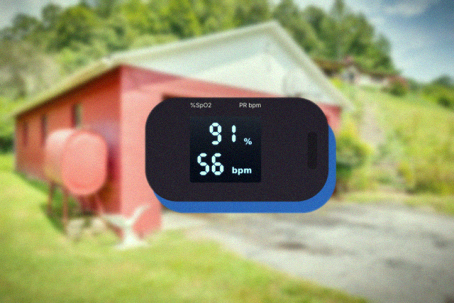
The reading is 91; %
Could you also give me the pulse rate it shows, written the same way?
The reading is 56; bpm
